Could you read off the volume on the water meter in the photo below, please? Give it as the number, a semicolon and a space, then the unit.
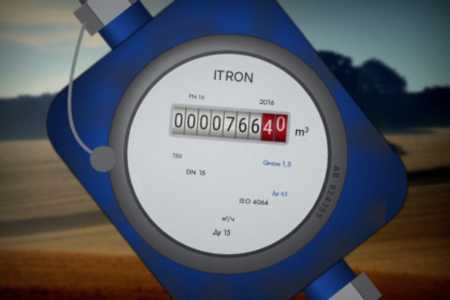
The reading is 766.40; m³
